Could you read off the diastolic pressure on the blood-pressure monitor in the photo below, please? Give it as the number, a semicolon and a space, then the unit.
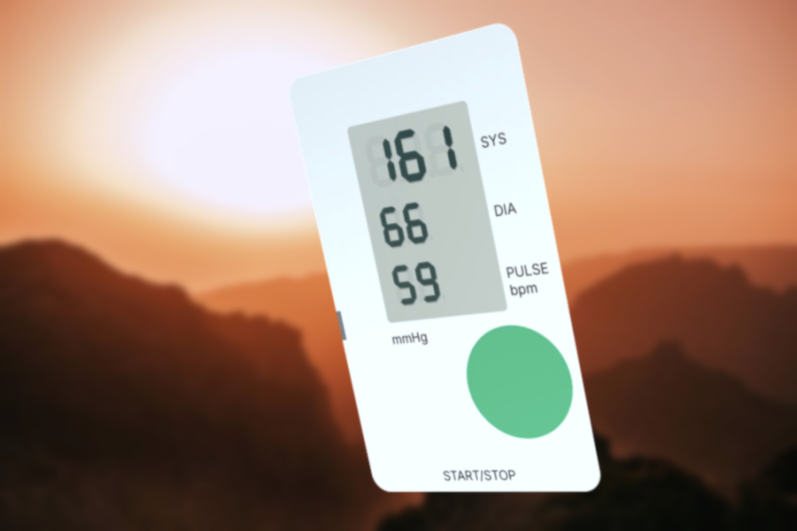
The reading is 66; mmHg
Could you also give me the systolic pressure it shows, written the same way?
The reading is 161; mmHg
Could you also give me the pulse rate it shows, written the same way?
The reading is 59; bpm
